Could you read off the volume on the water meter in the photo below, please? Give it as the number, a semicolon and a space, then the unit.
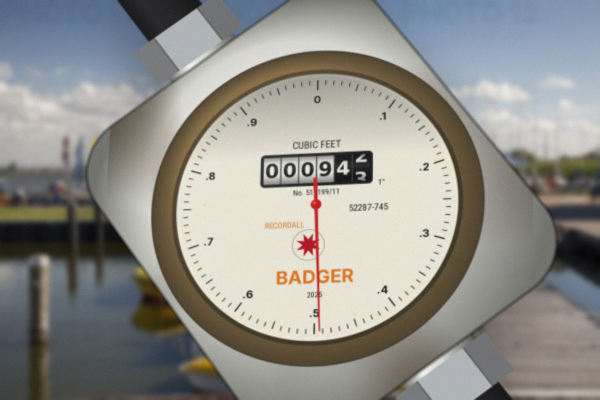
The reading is 942.49; ft³
